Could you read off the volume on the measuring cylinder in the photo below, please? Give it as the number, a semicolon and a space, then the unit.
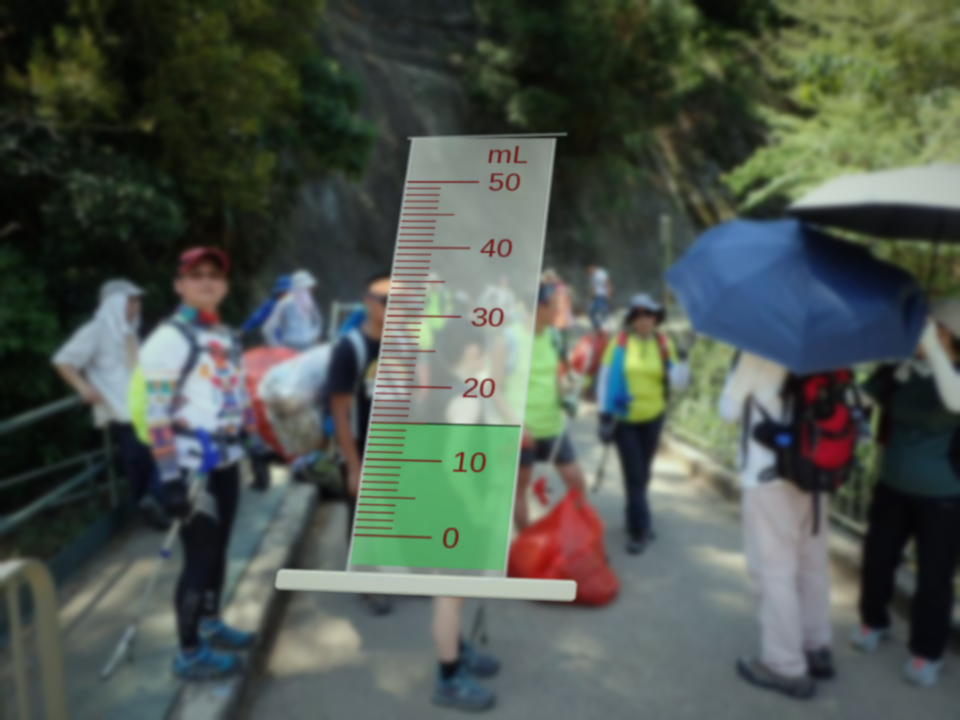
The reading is 15; mL
